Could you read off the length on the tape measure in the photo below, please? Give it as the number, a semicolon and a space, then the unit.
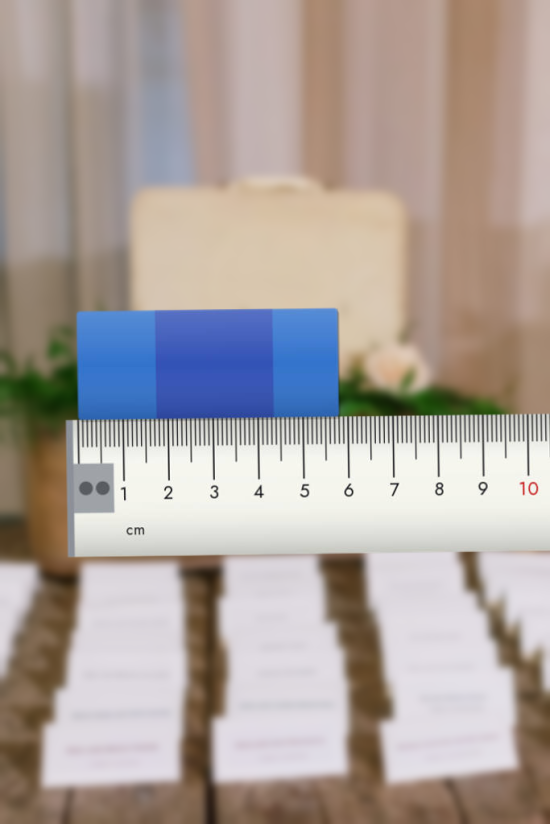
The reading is 5.8; cm
